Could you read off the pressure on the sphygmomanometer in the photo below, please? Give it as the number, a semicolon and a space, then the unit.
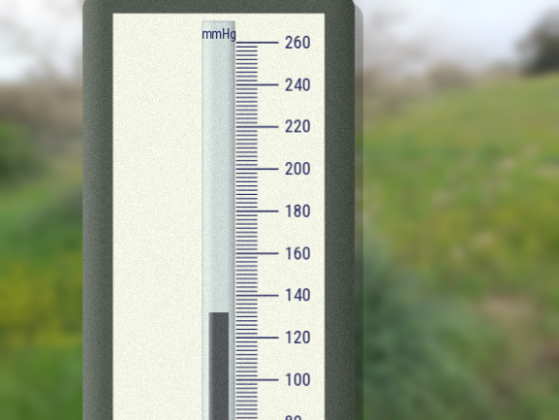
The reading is 132; mmHg
